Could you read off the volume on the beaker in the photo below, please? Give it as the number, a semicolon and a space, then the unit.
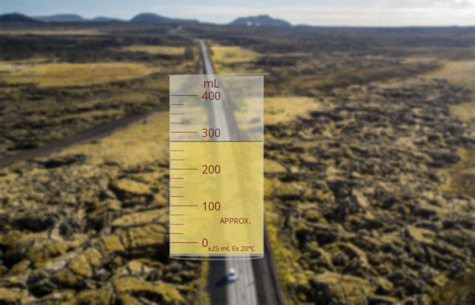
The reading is 275; mL
